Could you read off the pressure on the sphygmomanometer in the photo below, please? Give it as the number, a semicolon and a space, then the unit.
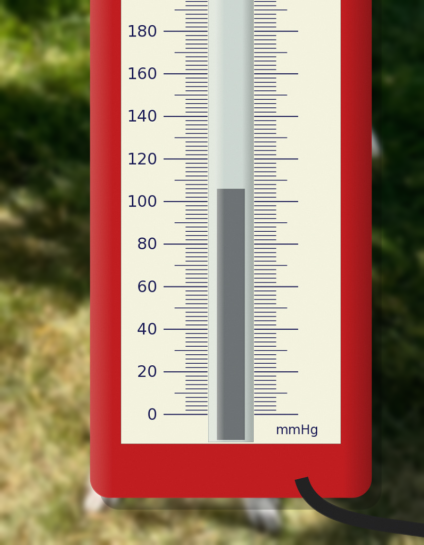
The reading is 106; mmHg
